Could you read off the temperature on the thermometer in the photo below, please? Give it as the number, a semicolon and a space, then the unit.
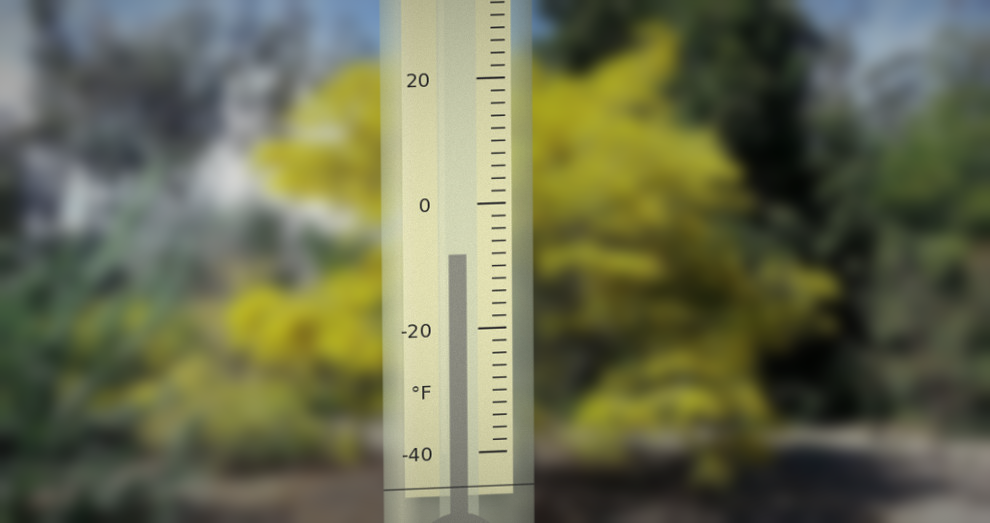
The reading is -8; °F
